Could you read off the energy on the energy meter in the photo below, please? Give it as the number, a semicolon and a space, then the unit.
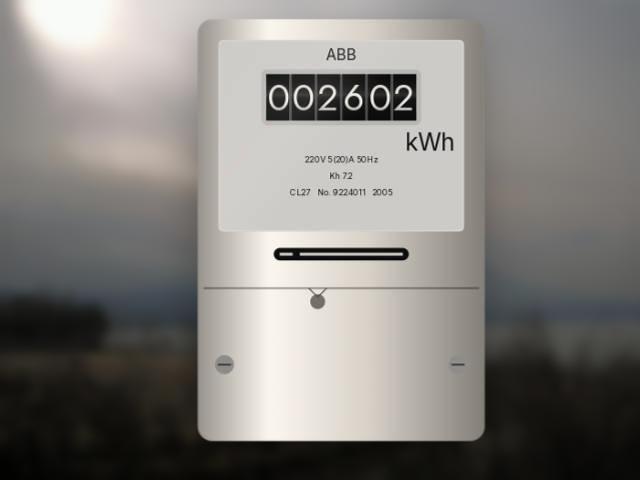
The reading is 2602; kWh
